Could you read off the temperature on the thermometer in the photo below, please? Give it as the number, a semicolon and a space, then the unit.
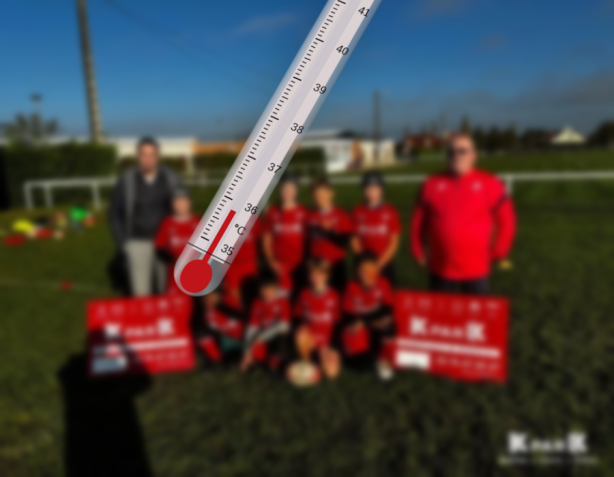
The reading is 35.8; °C
